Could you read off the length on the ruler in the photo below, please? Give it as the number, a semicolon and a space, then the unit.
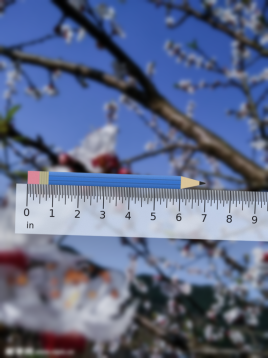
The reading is 7; in
